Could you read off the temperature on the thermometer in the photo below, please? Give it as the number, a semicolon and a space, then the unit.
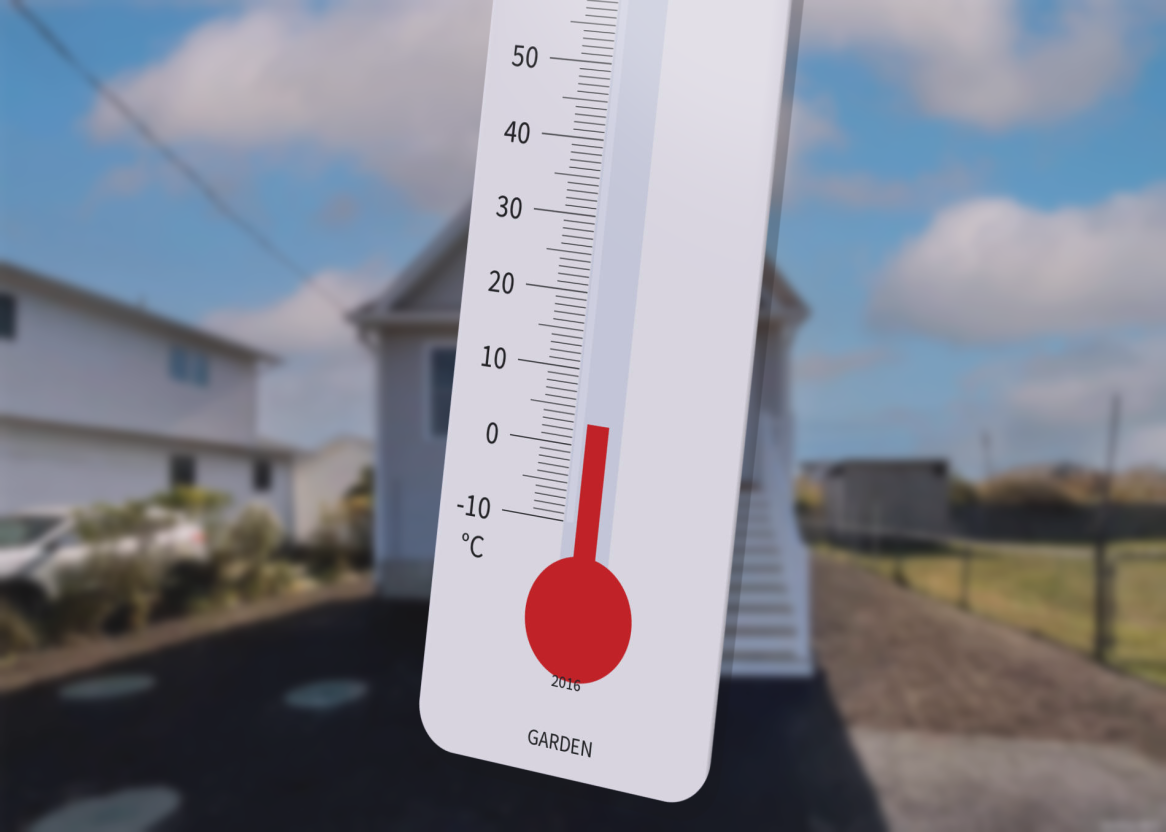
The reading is 3; °C
